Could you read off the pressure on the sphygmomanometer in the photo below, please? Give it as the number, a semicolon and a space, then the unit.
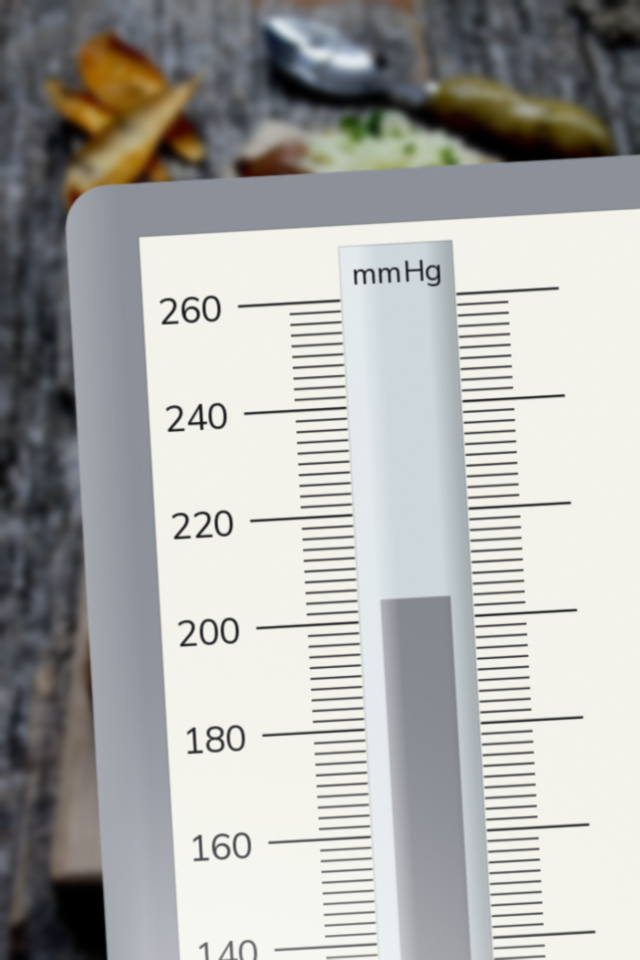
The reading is 204; mmHg
